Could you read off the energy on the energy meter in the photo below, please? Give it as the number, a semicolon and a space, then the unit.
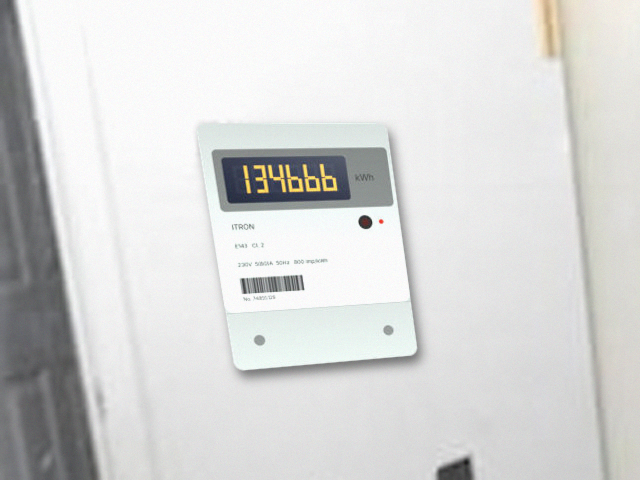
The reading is 134666; kWh
